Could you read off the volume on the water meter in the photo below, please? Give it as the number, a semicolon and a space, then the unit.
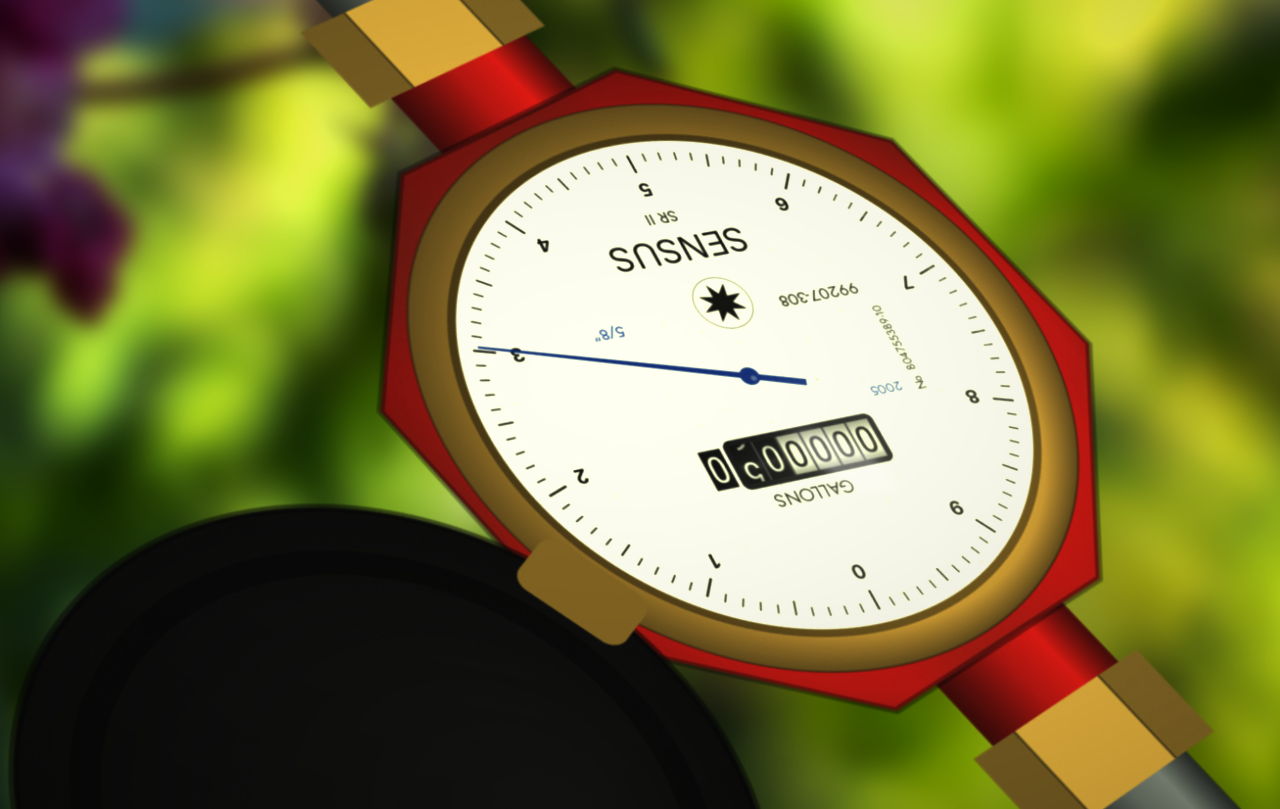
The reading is 53.0; gal
